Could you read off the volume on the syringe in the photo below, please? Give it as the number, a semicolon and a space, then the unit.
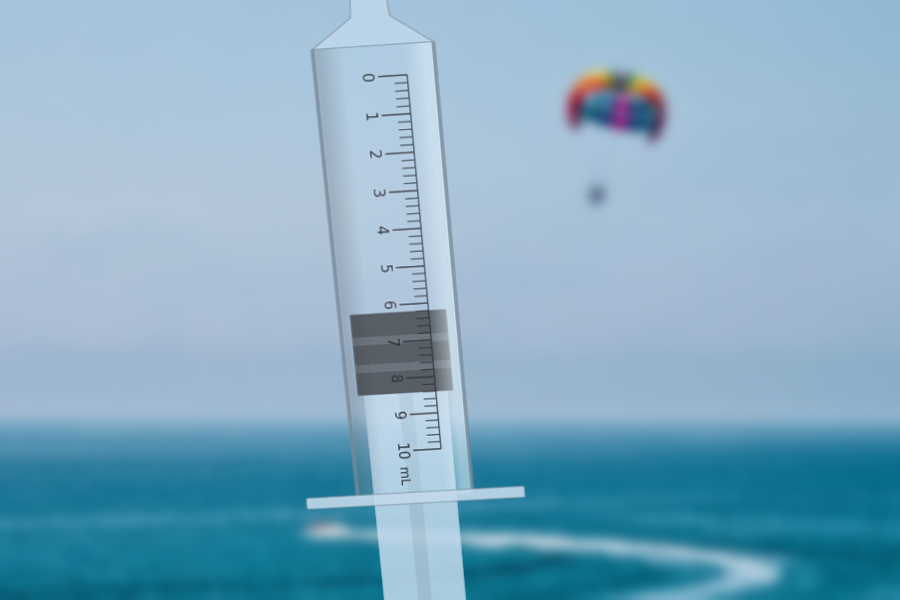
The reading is 6.2; mL
